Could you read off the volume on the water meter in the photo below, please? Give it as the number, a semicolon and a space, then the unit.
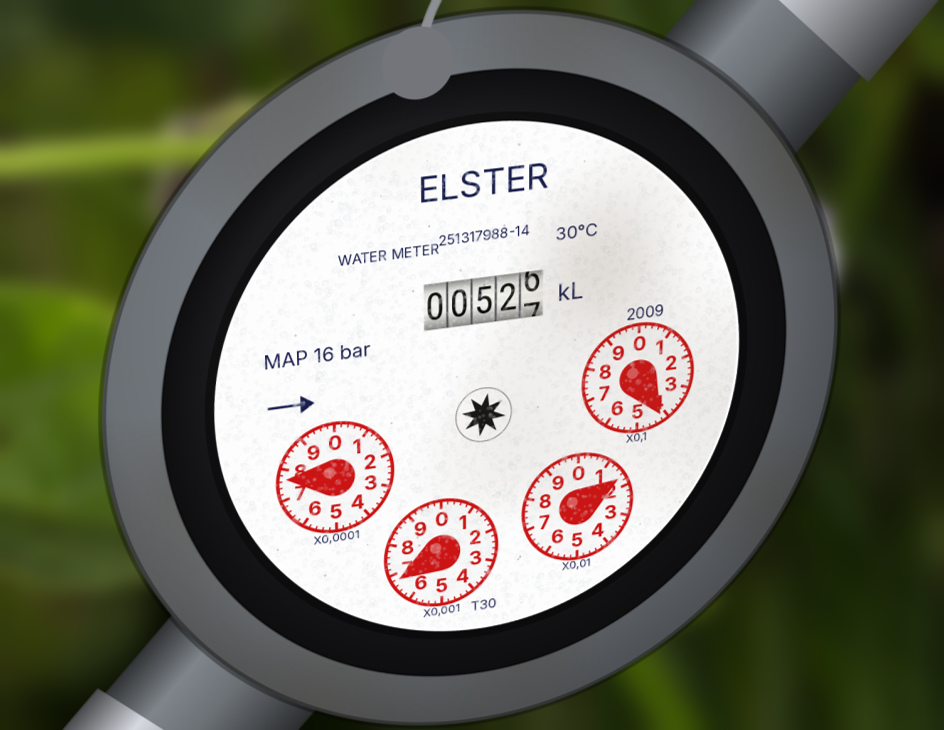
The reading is 526.4167; kL
